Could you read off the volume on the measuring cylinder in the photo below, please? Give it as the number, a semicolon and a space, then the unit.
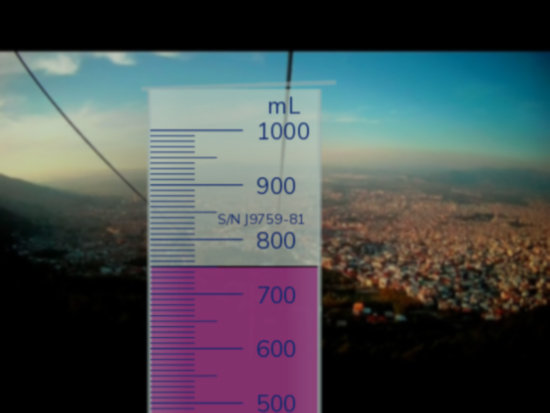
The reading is 750; mL
